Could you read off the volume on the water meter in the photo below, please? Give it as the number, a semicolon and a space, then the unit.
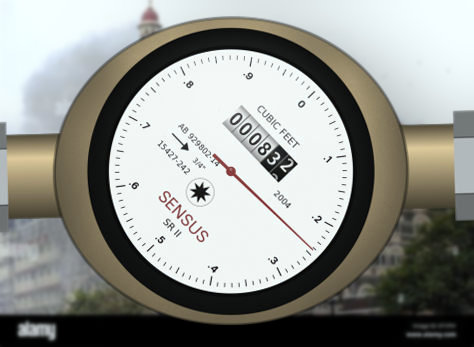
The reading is 832.24; ft³
